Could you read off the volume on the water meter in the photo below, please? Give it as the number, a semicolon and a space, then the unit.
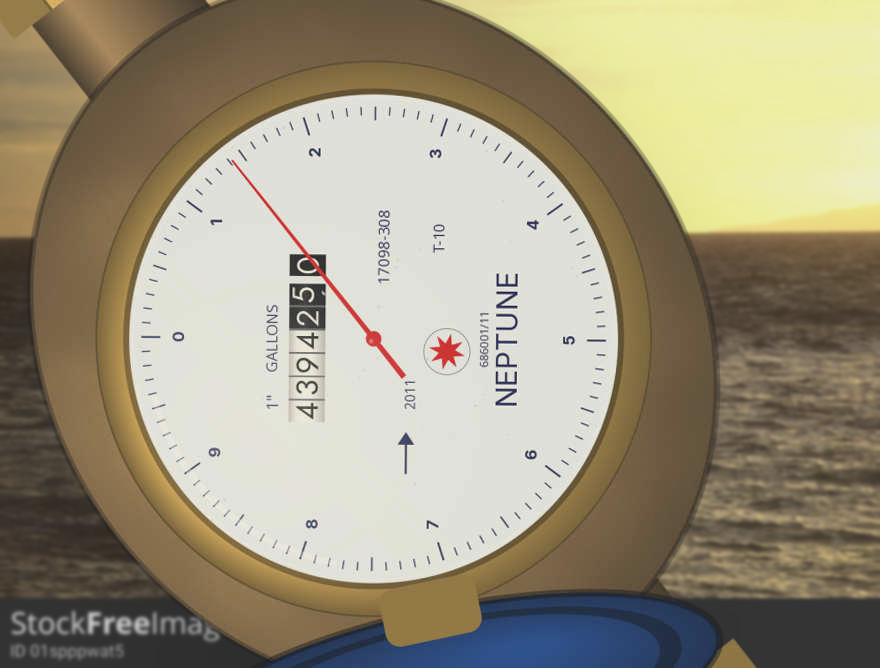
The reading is 4394251.4; gal
